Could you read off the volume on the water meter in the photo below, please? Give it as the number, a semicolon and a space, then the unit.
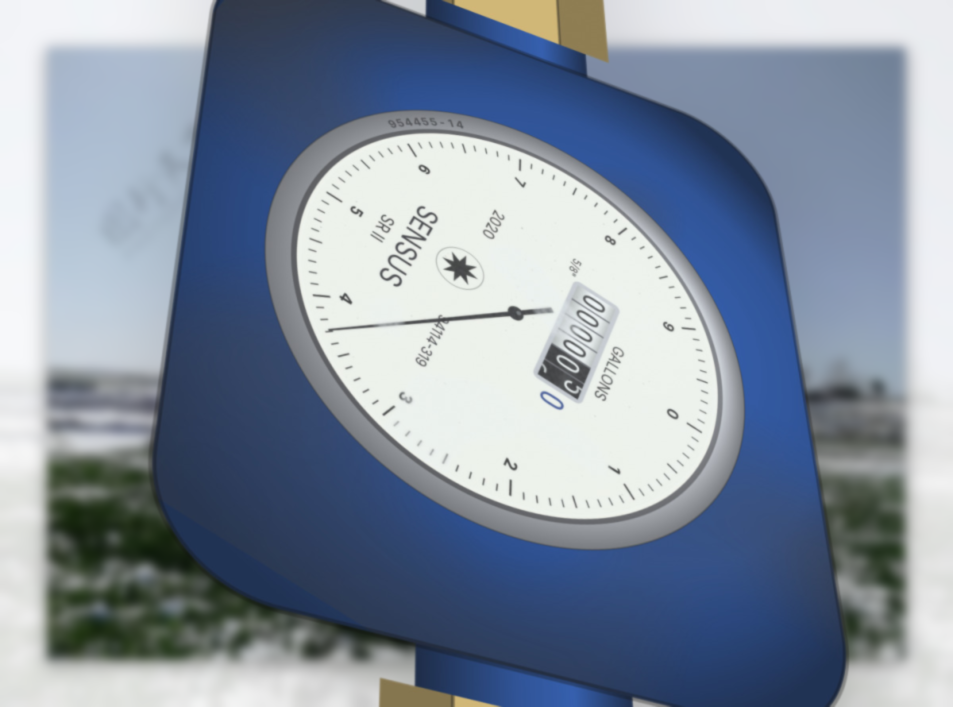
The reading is 53.7; gal
